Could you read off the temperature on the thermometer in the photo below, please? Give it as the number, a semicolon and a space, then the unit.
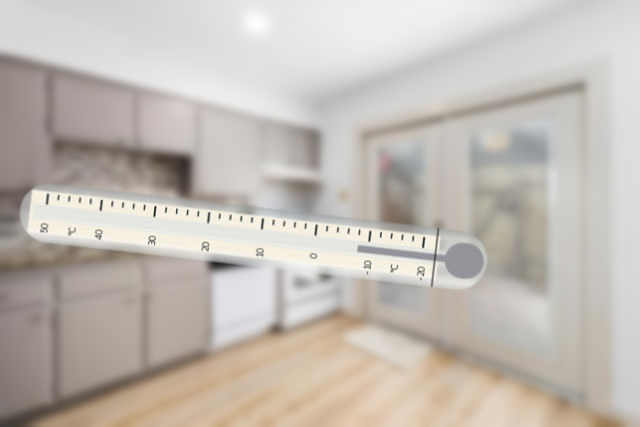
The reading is -8; °C
